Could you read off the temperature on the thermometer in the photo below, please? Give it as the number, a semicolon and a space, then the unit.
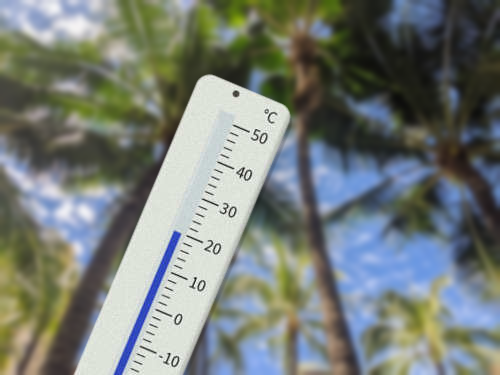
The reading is 20; °C
